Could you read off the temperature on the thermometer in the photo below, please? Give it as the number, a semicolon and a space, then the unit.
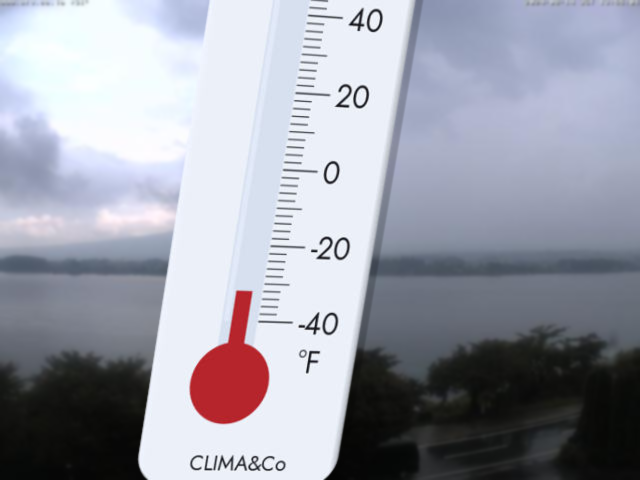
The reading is -32; °F
